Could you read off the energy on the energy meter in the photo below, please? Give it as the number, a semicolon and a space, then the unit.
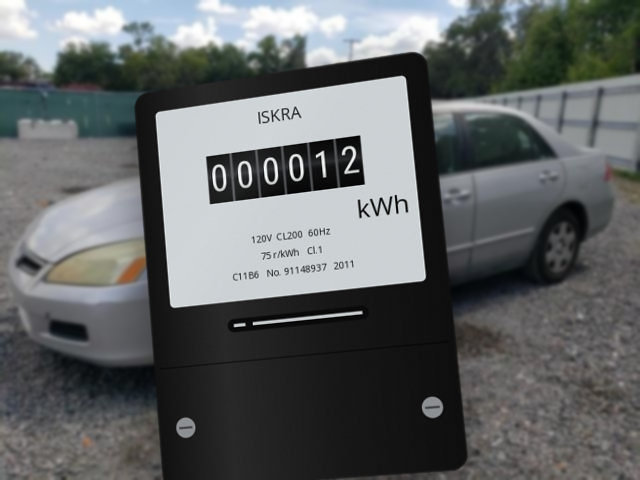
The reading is 12; kWh
